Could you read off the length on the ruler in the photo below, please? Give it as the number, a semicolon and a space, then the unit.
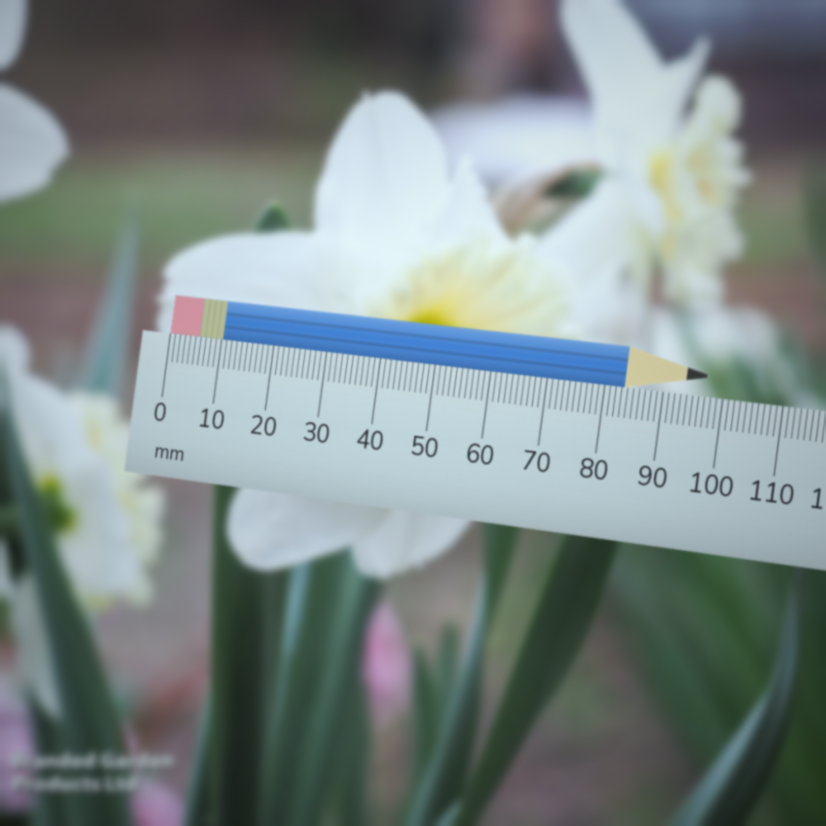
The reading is 97; mm
